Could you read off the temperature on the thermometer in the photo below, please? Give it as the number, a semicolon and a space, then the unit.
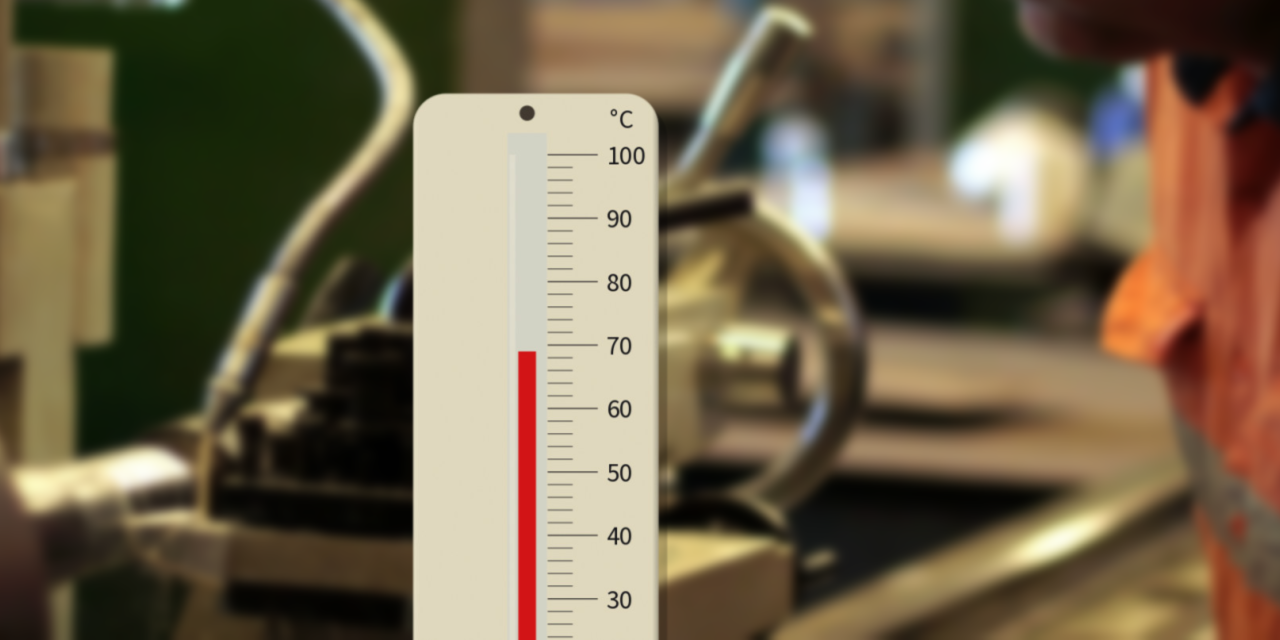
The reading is 69; °C
